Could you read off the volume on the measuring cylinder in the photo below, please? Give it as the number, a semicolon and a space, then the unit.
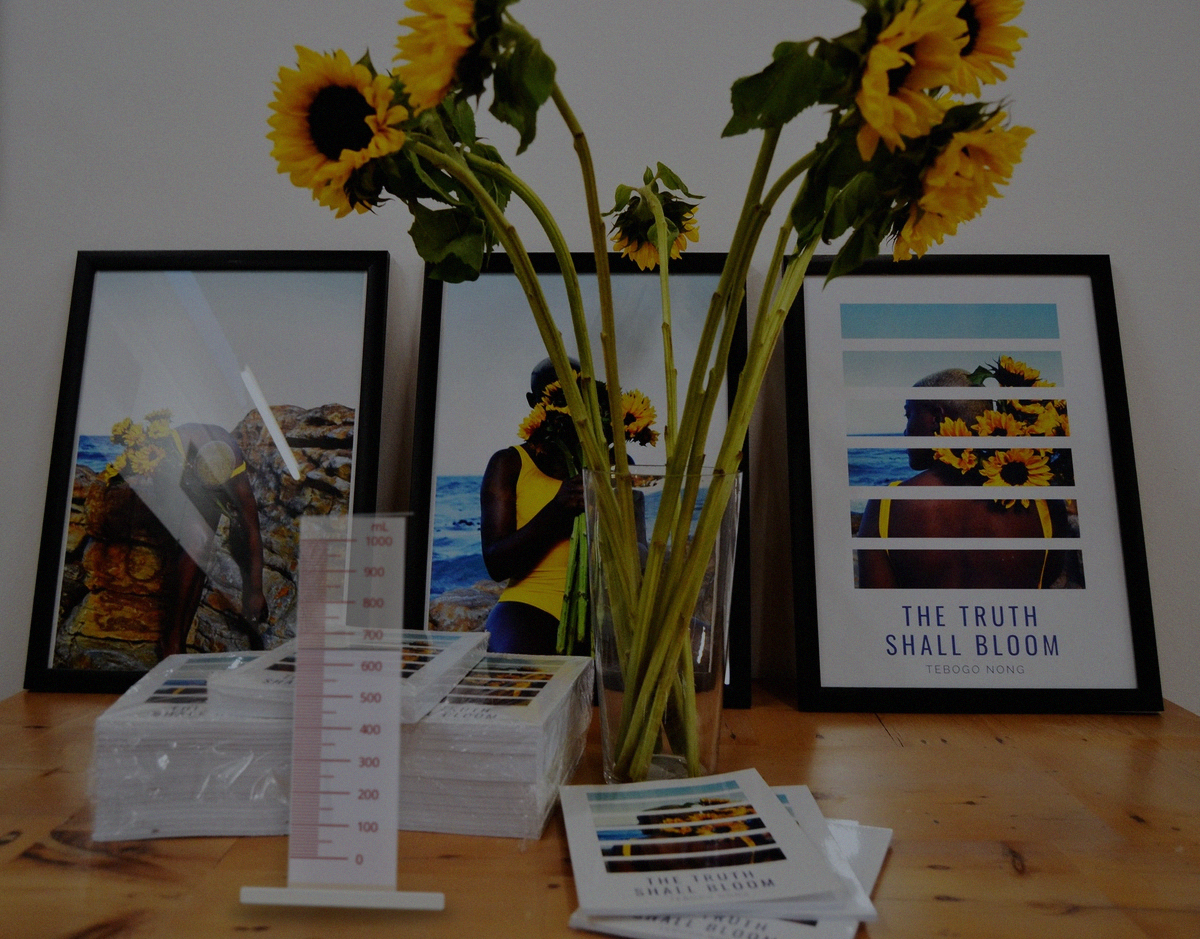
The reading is 650; mL
